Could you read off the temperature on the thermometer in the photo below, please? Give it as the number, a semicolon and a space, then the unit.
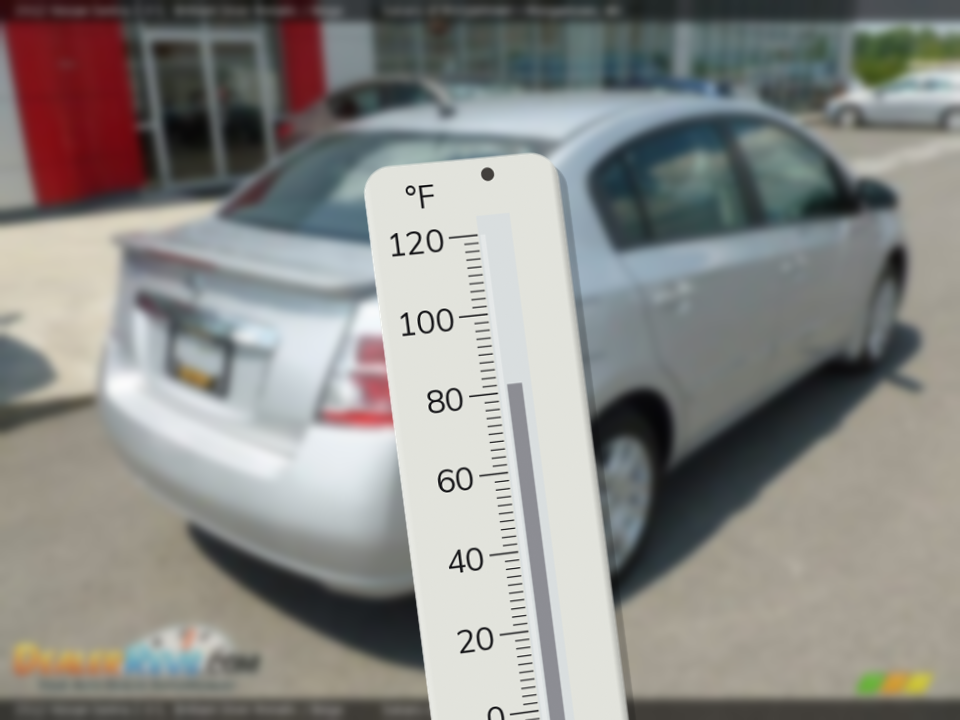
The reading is 82; °F
